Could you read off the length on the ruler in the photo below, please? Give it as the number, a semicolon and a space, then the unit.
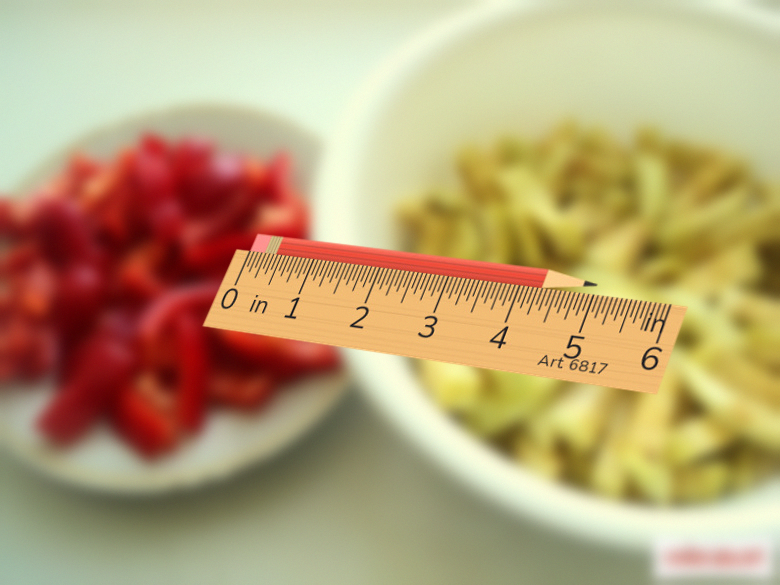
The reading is 5; in
